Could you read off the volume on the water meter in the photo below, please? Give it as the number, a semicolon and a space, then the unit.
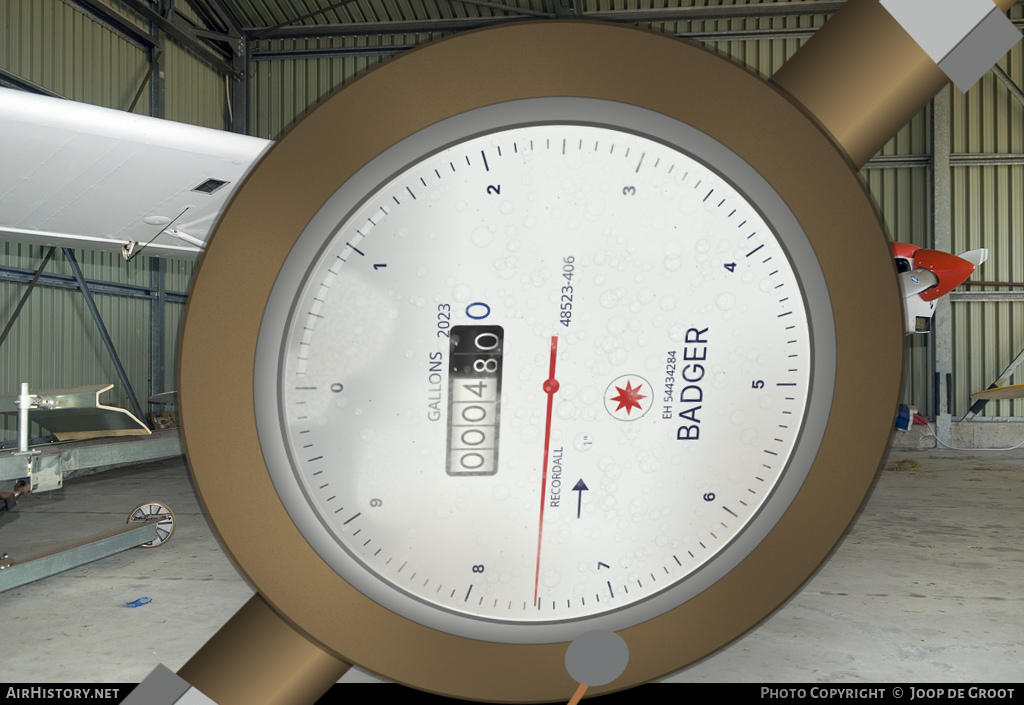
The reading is 4797.5; gal
